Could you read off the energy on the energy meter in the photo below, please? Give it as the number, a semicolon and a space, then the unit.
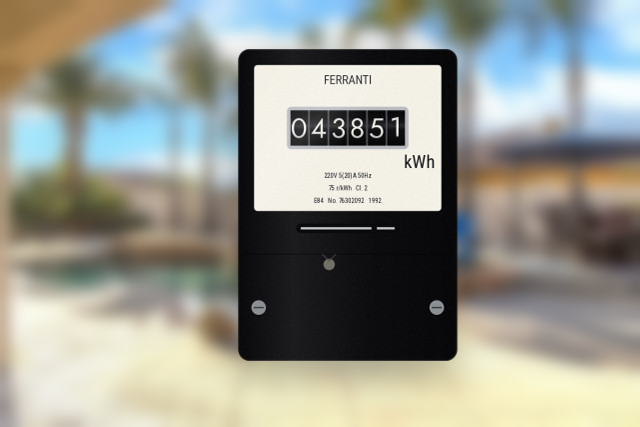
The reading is 43851; kWh
